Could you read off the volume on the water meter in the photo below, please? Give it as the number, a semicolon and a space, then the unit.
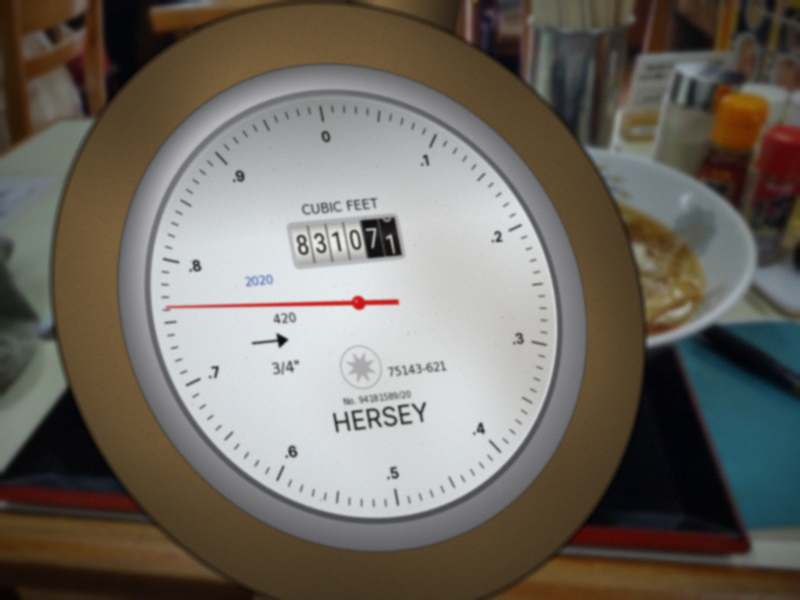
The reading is 831070.76; ft³
